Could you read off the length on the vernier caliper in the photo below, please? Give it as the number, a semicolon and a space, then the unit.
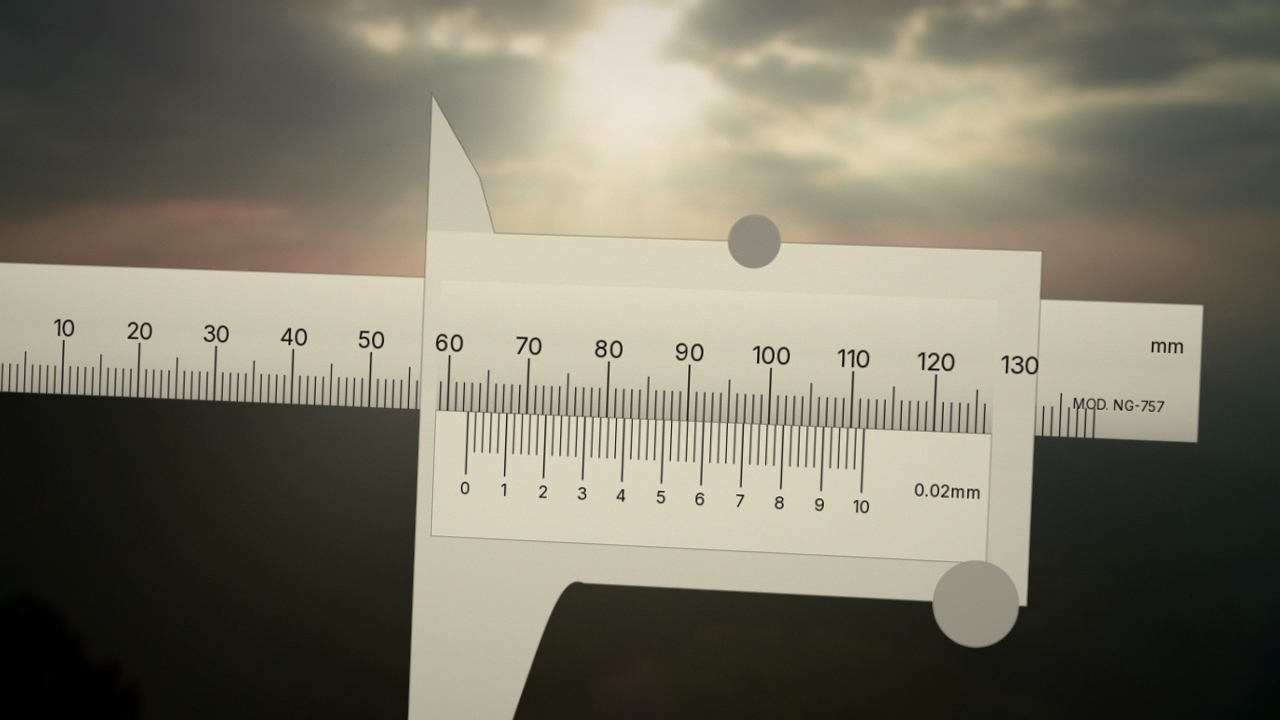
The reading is 62.6; mm
